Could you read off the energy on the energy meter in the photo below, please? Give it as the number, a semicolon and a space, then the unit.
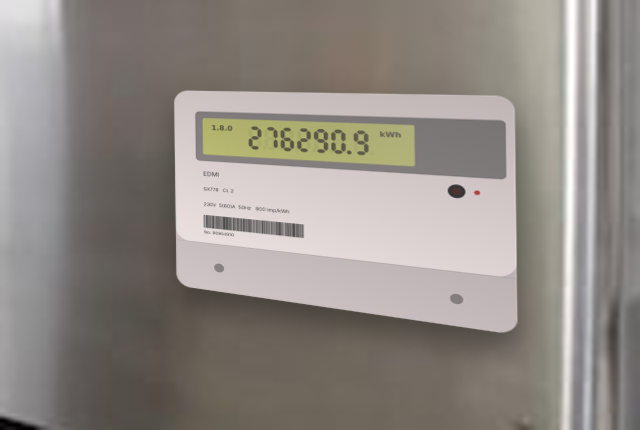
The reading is 276290.9; kWh
